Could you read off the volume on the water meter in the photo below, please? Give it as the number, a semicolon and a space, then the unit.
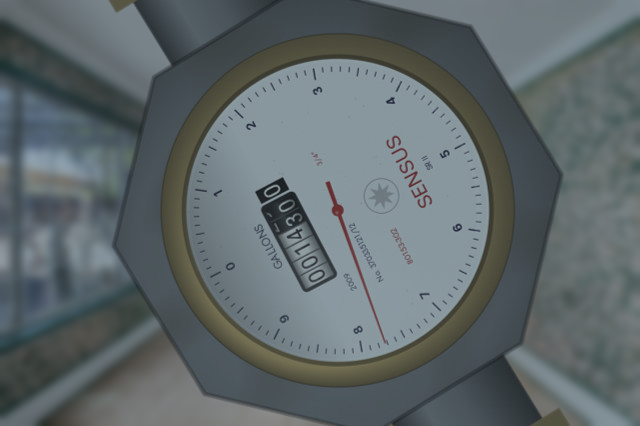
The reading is 14297.7; gal
